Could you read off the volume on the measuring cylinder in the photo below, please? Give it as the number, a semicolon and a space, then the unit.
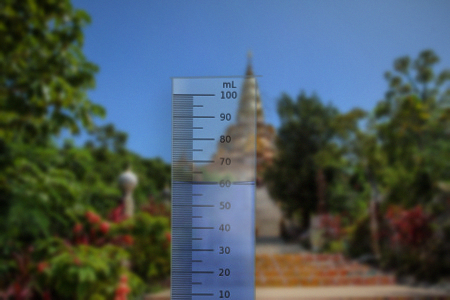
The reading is 60; mL
